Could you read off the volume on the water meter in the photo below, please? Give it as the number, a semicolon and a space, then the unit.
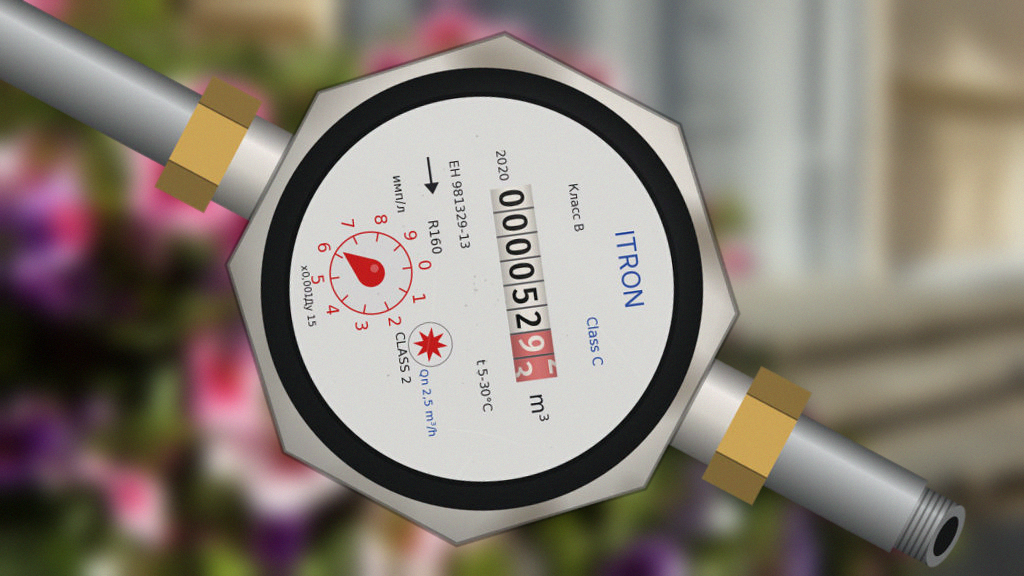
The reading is 52.926; m³
